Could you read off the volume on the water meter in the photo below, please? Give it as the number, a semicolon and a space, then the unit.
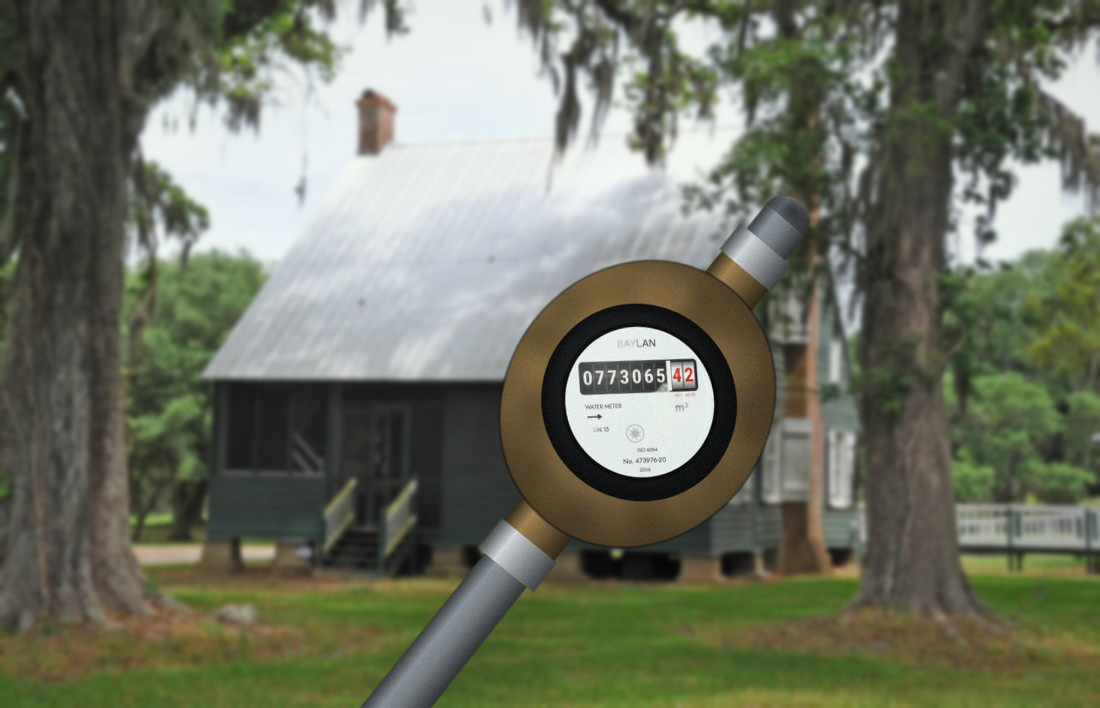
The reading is 773065.42; m³
